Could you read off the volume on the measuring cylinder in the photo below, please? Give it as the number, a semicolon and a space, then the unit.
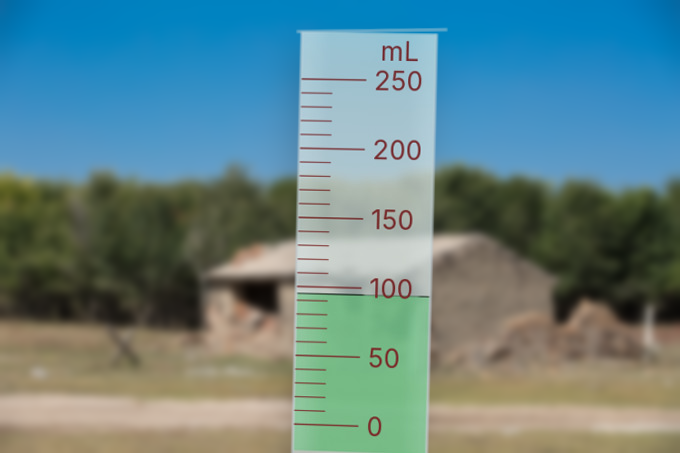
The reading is 95; mL
